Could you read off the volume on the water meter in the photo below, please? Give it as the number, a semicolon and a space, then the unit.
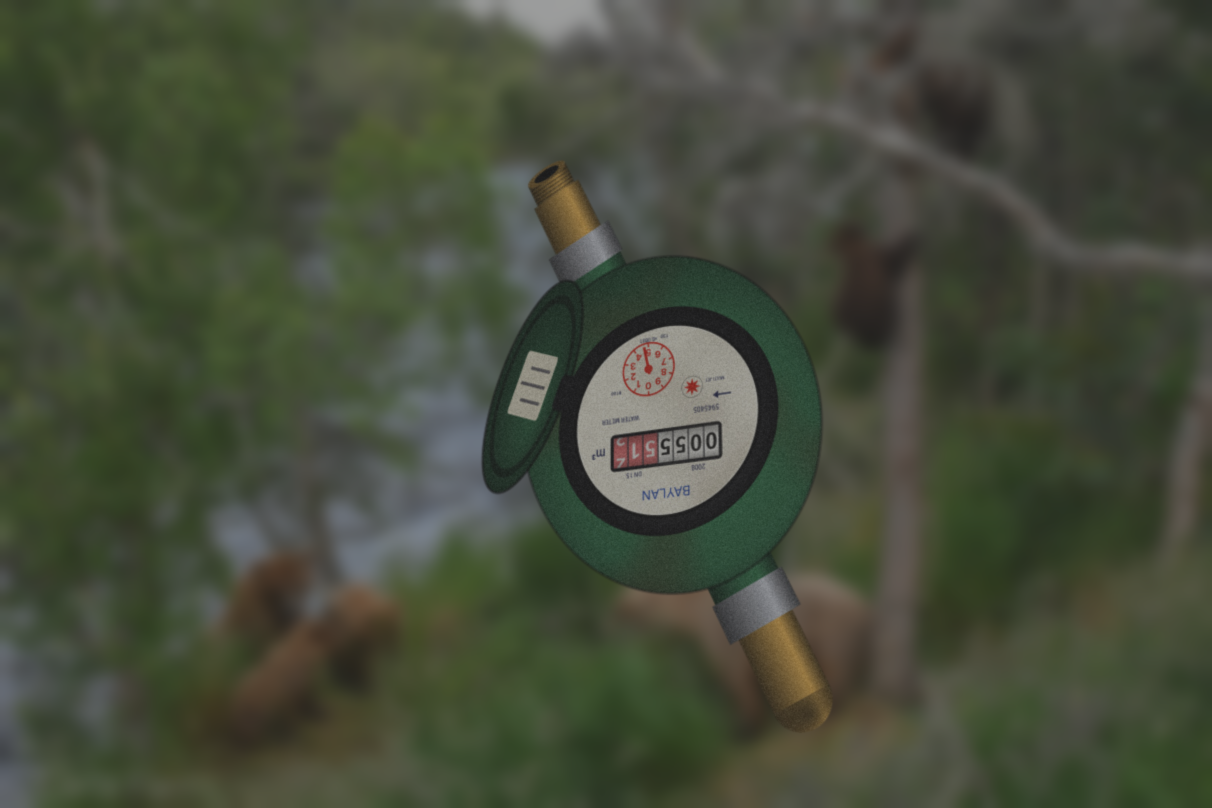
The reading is 55.5124; m³
